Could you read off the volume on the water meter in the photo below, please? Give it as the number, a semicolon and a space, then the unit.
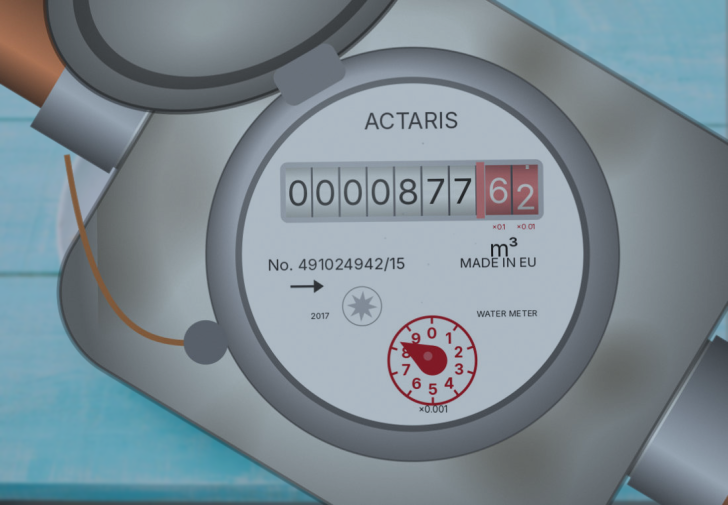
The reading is 877.618; m³
